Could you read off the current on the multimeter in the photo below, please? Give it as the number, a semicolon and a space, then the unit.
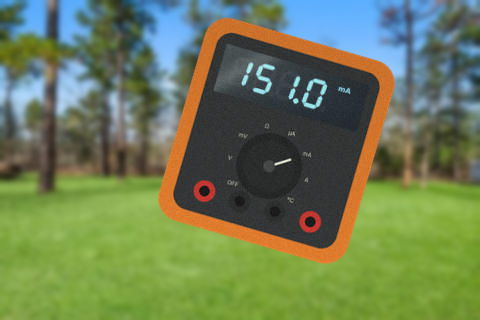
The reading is 151.0; mA
